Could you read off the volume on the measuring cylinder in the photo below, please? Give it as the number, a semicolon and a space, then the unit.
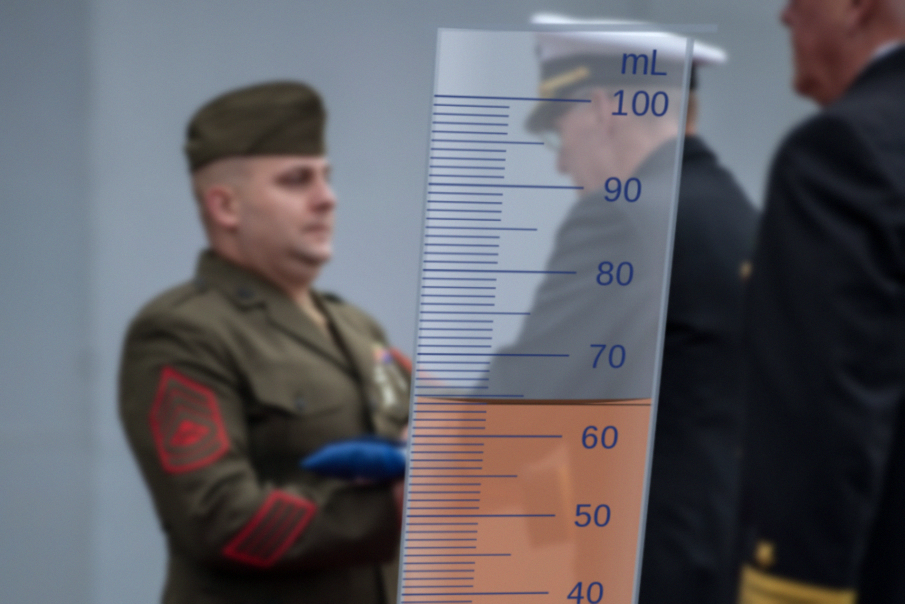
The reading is 64; mL
